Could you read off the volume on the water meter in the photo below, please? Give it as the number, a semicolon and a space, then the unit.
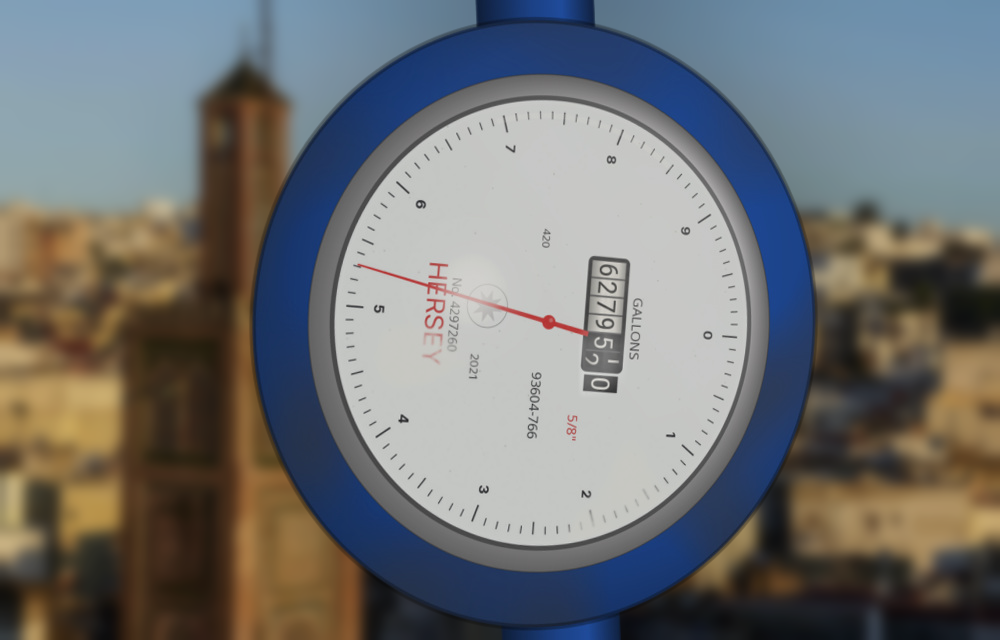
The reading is 6279515.3; gal
